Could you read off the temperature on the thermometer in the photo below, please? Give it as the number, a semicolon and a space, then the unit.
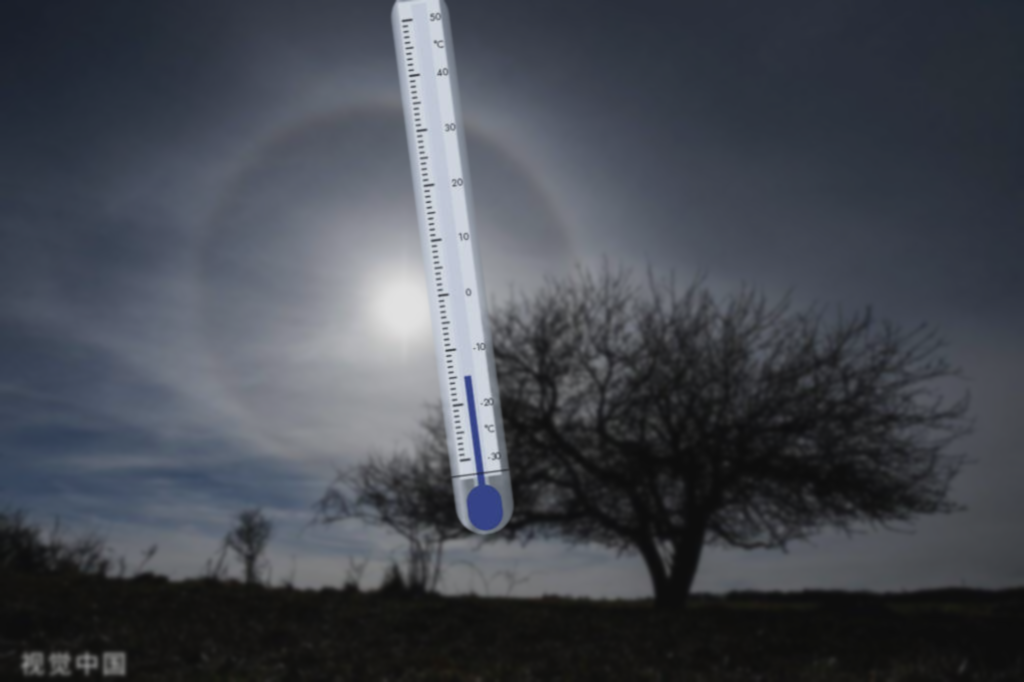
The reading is -15; °C
